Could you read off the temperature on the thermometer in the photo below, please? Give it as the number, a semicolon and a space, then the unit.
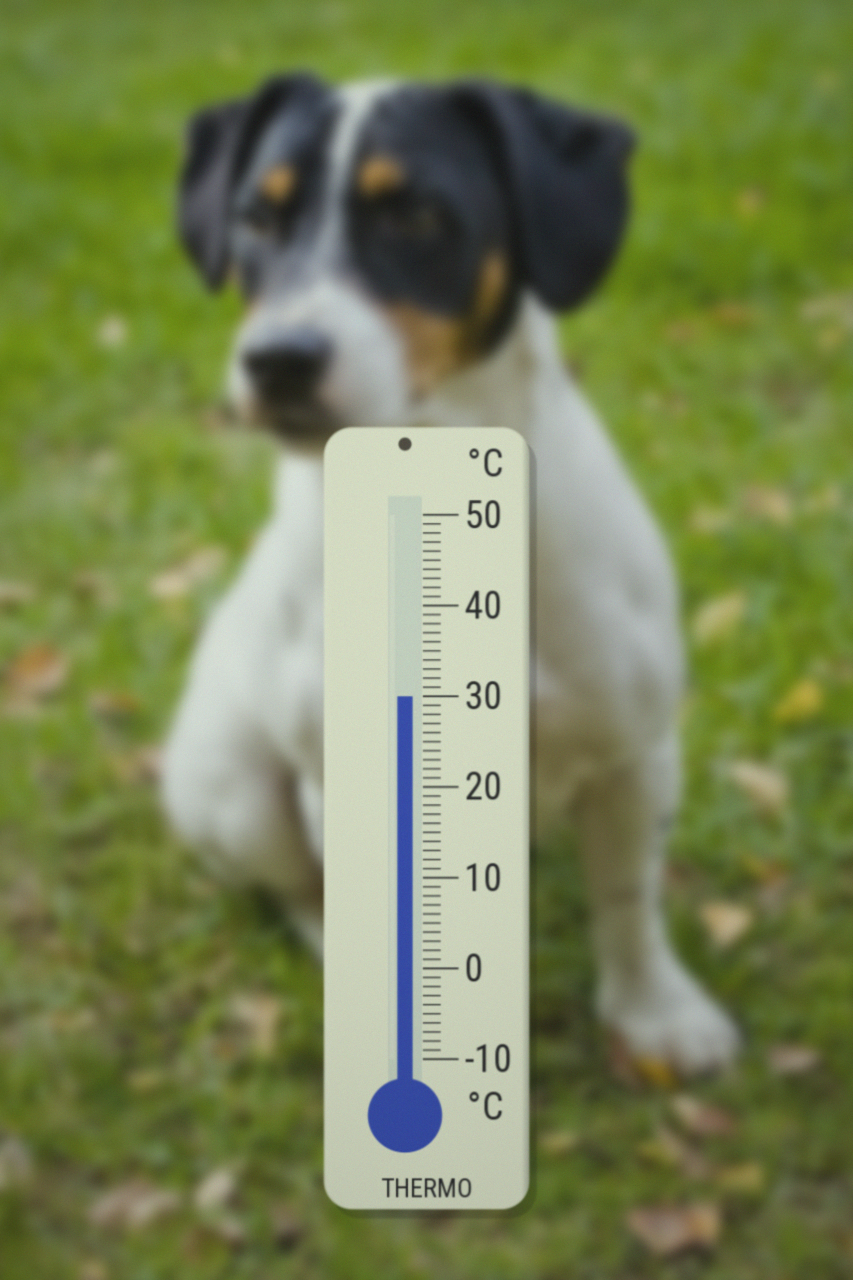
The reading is 30; °C
